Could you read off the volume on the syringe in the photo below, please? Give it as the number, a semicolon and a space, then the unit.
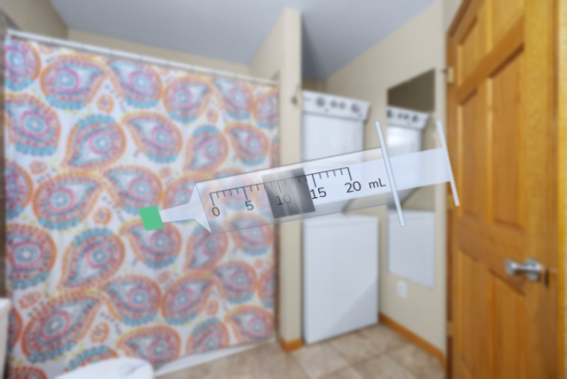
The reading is 8; mL
